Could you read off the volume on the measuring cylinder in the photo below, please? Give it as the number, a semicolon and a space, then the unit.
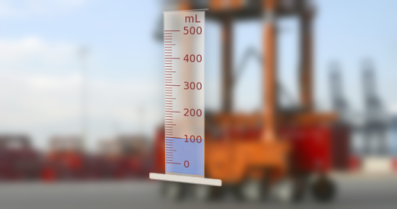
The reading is 100; mL
